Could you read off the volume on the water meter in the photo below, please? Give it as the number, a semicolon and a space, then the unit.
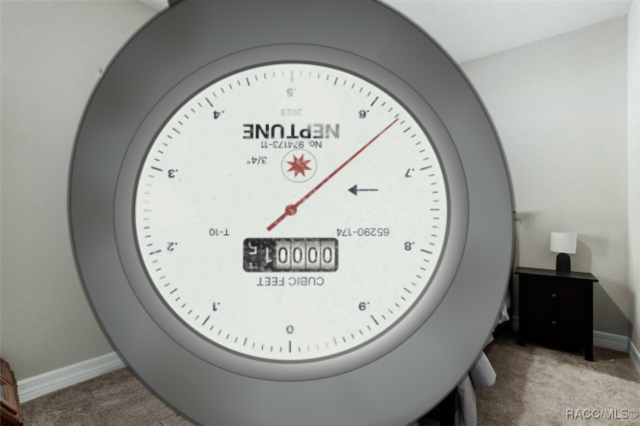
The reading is 14.63; ft³
